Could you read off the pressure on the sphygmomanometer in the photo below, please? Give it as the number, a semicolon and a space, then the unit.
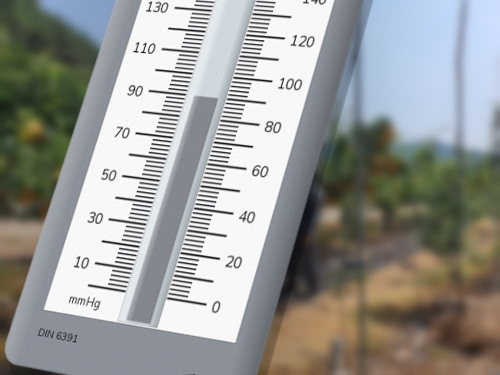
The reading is 90; mmHg
